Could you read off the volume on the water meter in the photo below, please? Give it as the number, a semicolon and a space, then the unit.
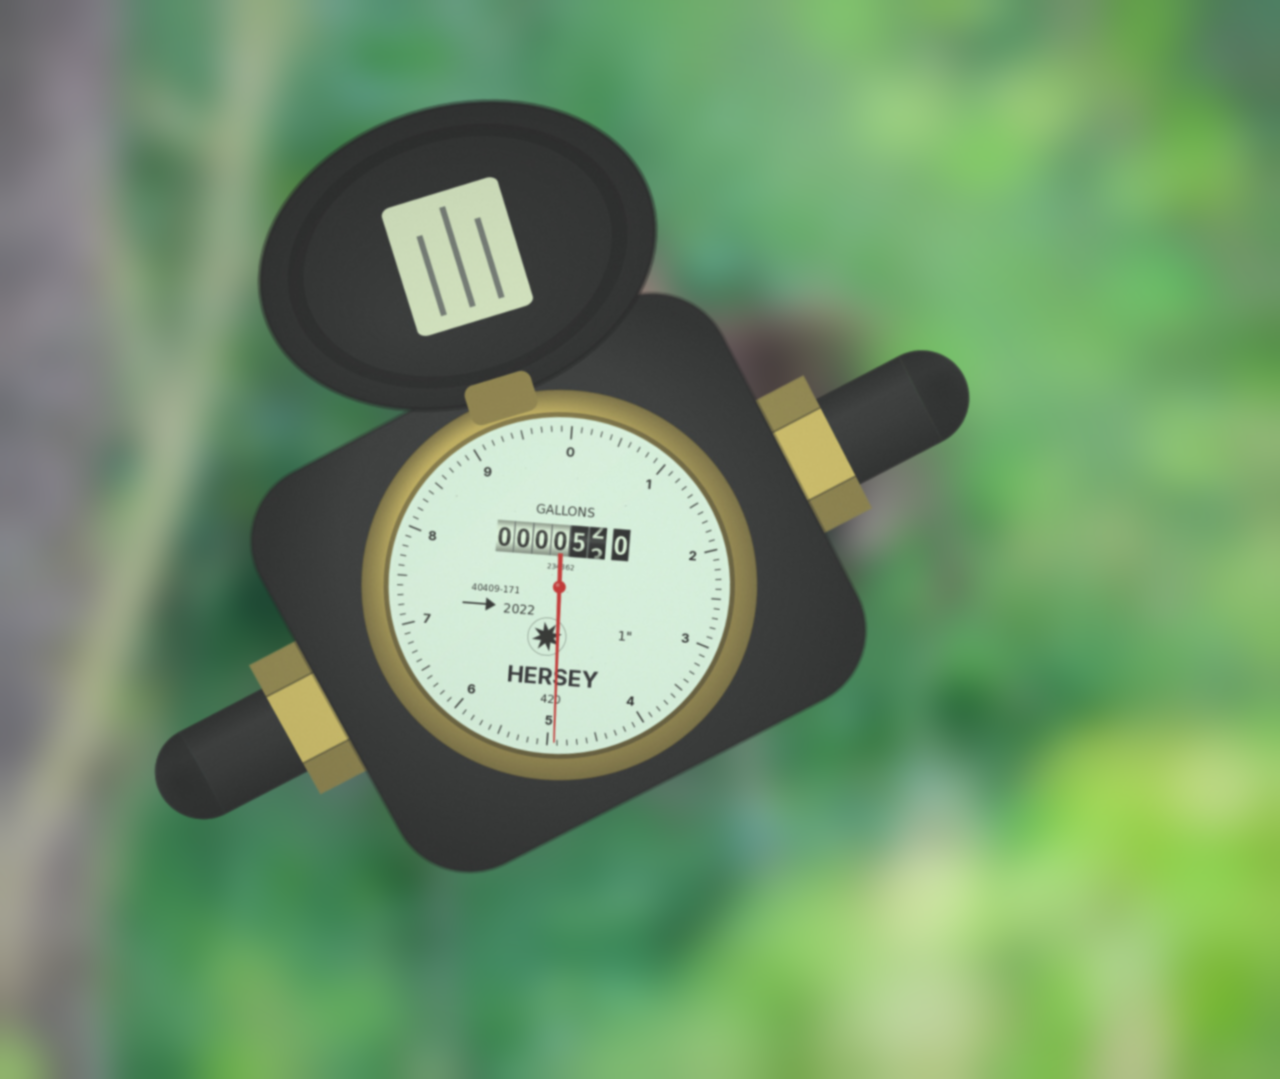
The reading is 524.9; gal
